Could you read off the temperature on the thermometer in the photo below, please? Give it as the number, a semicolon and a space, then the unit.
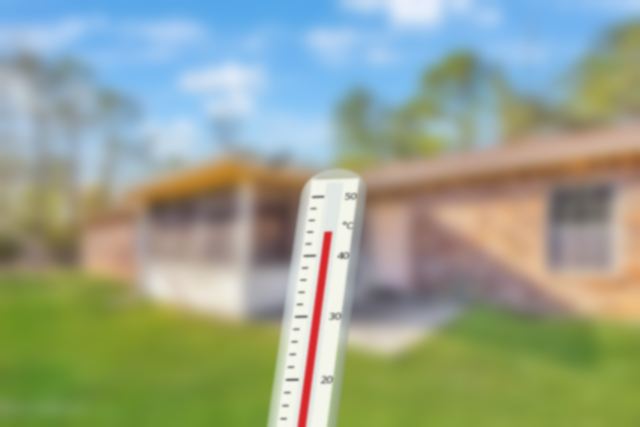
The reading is 44; °C
